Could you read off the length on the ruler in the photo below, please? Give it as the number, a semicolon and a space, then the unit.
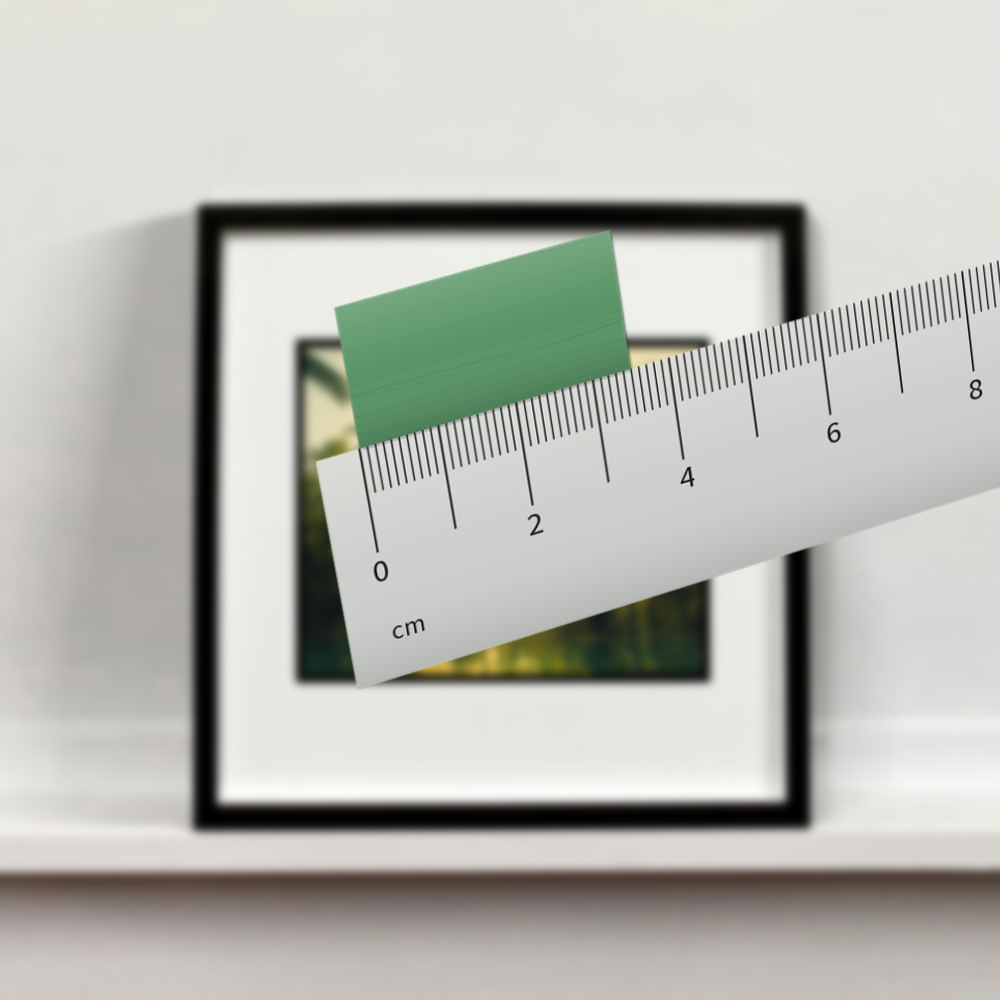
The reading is 3.5; cm
